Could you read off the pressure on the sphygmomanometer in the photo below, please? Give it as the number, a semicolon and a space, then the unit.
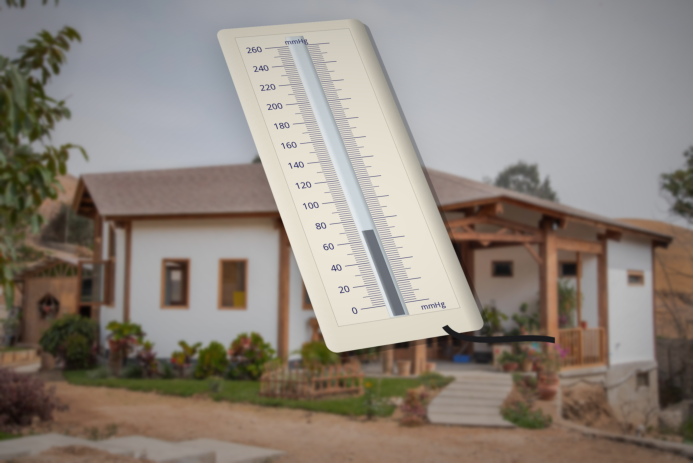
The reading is 70; mmHg
